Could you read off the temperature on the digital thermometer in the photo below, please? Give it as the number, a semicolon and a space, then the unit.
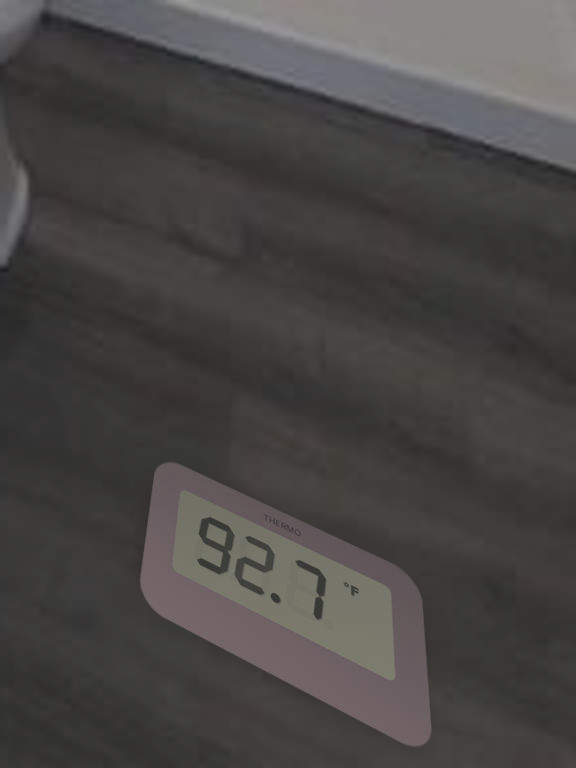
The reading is 92.7; °F
